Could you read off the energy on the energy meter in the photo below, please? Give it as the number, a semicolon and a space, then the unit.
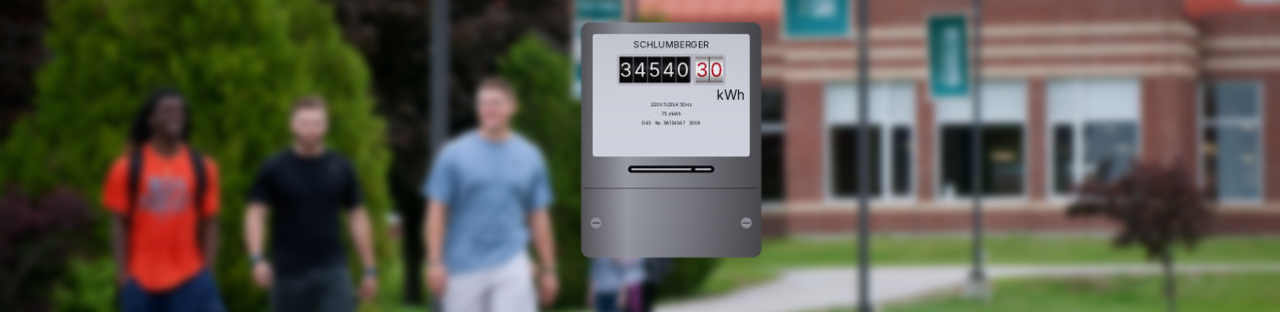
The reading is 34540.30; kWh
